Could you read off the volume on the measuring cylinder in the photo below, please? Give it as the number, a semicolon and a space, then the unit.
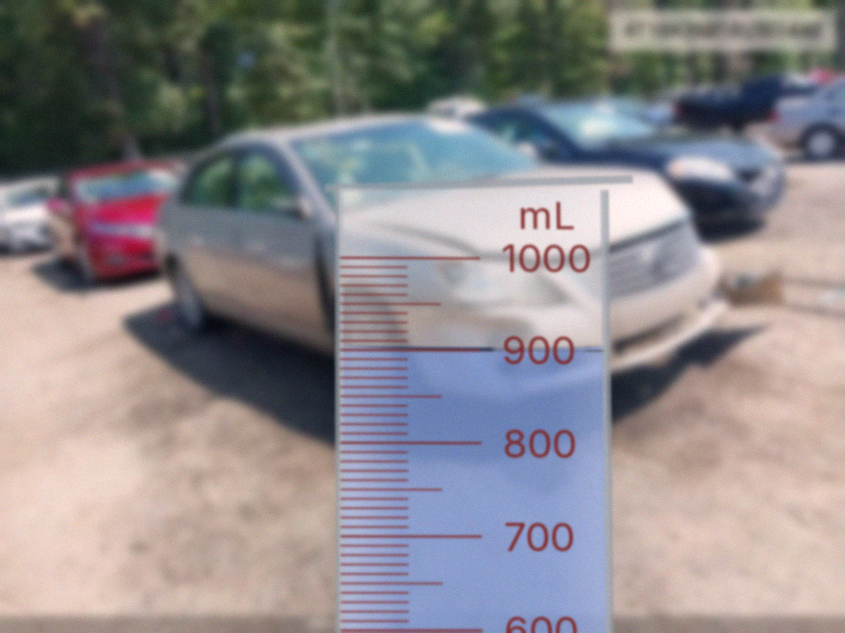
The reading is 900; mL
